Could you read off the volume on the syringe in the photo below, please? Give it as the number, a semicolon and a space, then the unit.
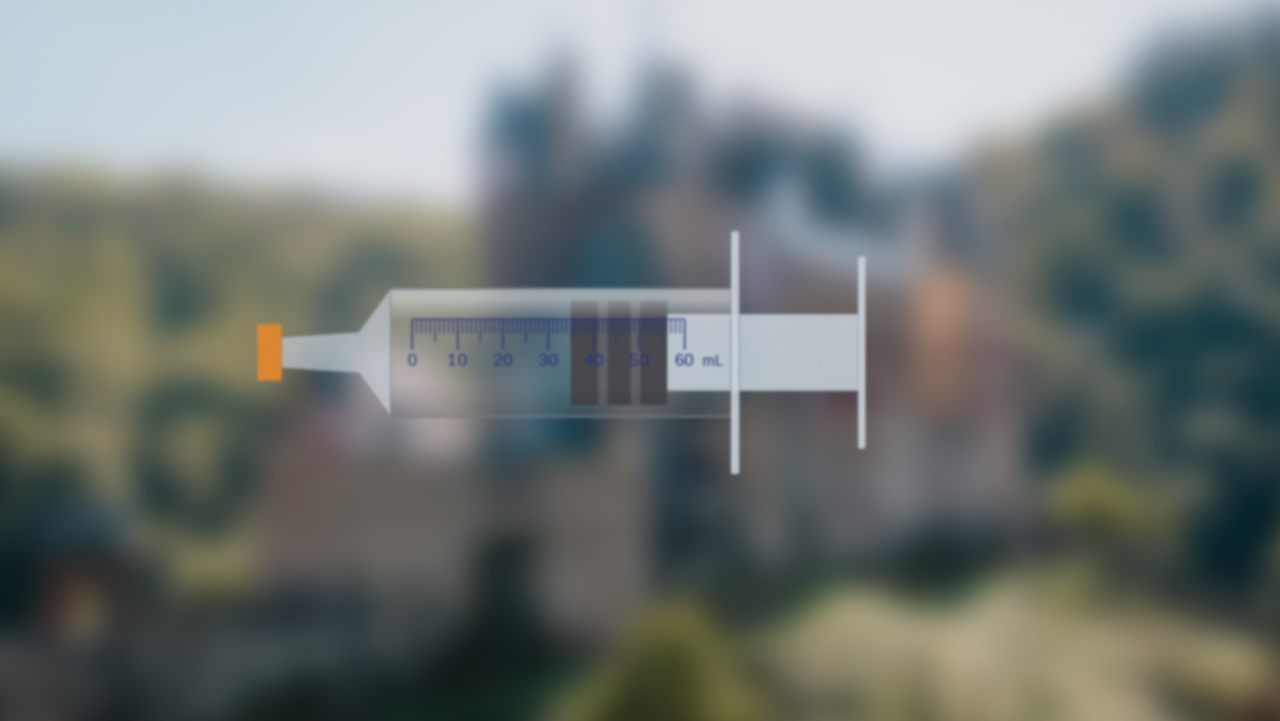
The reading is 35; mL
